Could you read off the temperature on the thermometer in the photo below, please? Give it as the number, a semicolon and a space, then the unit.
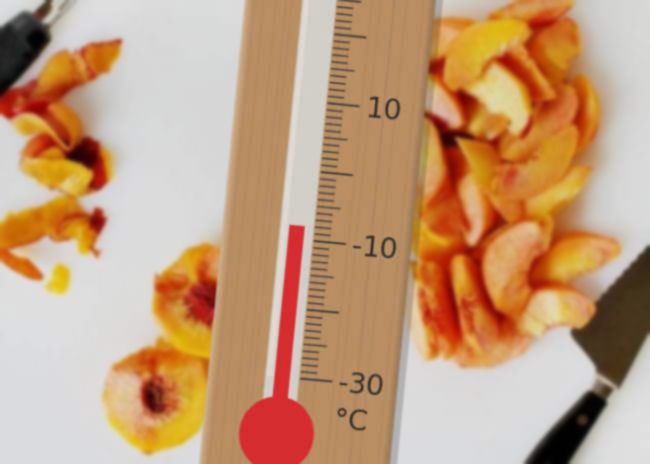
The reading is -8; °C
